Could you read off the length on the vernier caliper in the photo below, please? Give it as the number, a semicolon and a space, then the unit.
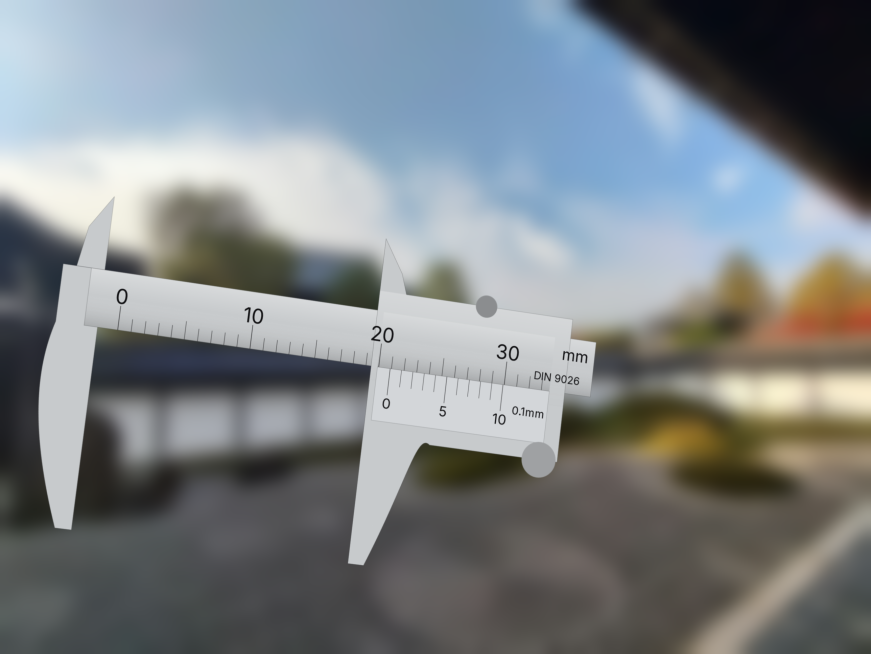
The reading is 20.9; mm
